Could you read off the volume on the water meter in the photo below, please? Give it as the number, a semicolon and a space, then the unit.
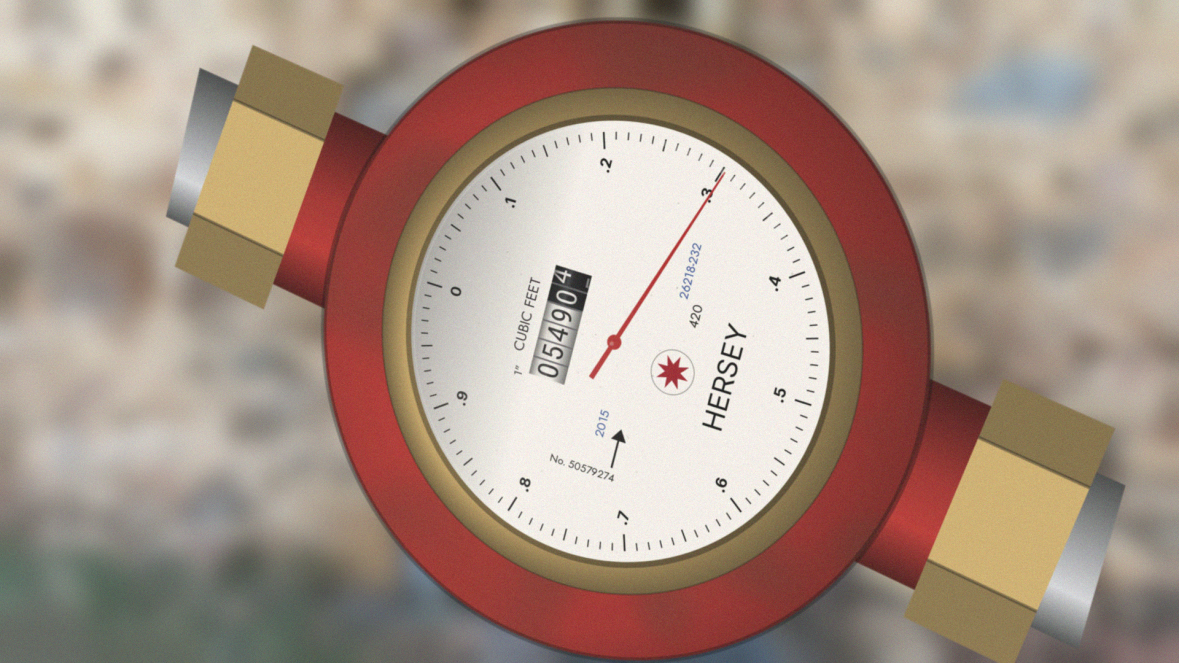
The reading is 54904.30; ft³
